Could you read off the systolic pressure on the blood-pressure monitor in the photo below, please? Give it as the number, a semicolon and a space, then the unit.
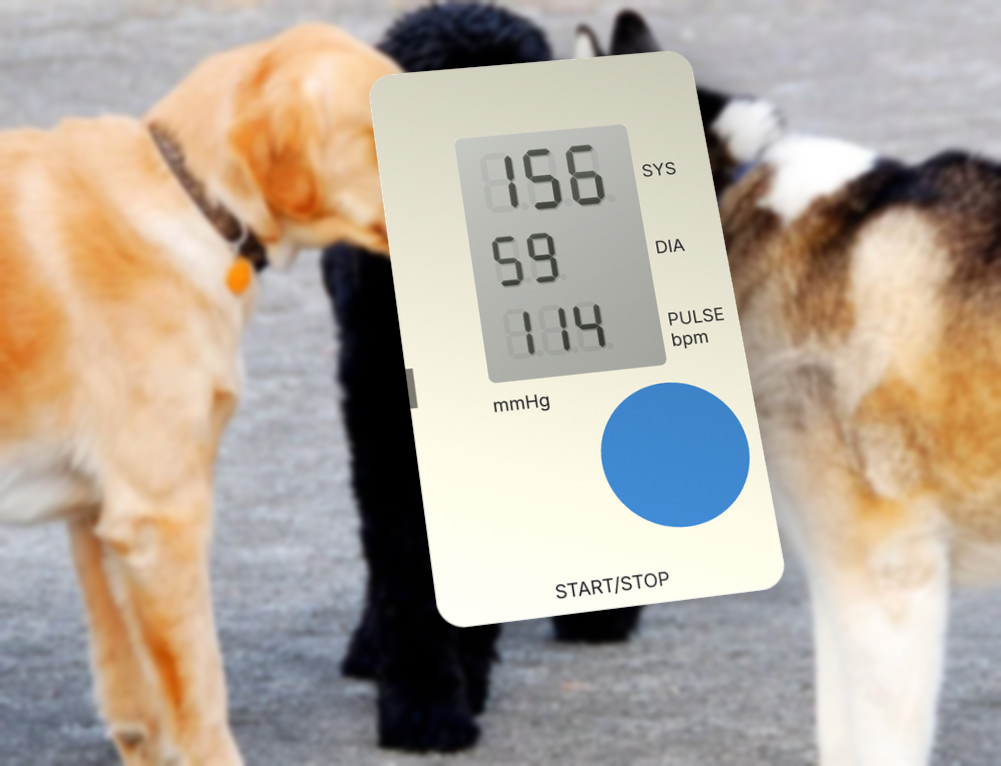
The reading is 156; mmHg
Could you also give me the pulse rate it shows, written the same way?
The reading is 114; bpm
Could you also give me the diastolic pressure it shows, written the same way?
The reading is 59; mmHg
